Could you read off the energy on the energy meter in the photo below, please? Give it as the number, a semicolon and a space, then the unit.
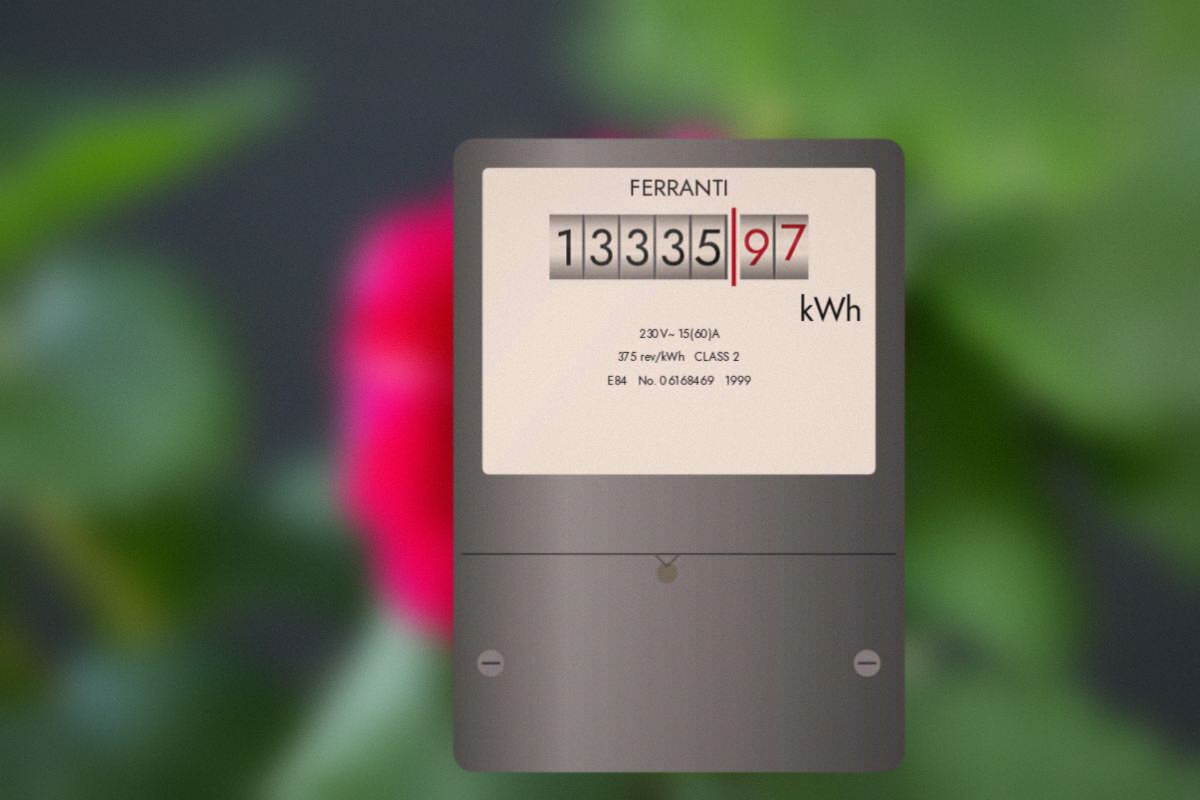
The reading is 13335.97; kWh
